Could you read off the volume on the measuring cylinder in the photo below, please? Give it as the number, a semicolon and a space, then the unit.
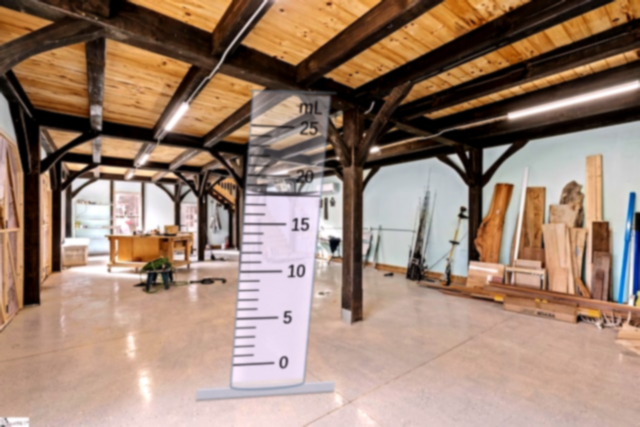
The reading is 18; mL
